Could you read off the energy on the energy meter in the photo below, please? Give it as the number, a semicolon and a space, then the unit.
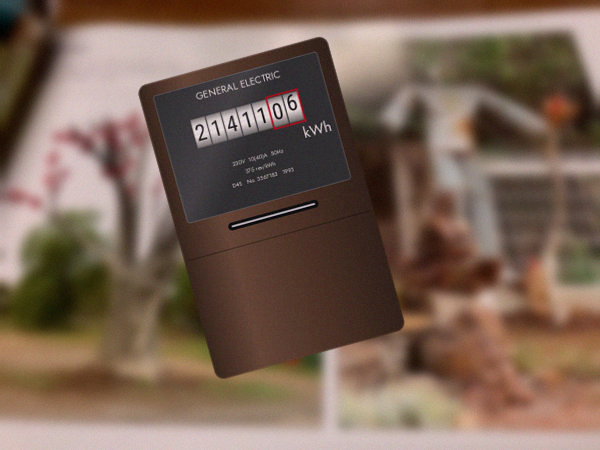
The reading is 21411.06; kWh
